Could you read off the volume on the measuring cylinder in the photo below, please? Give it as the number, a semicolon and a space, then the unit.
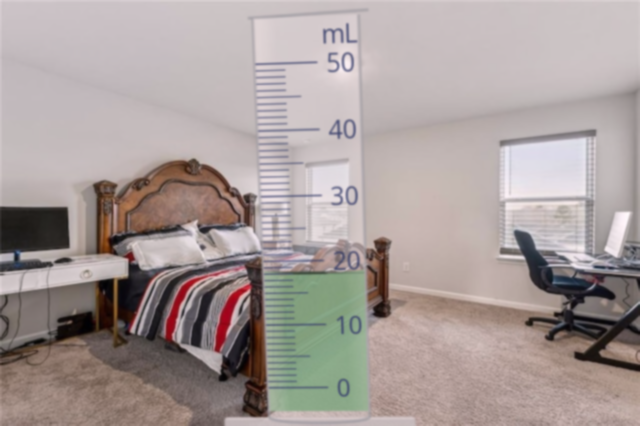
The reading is 18; mL
